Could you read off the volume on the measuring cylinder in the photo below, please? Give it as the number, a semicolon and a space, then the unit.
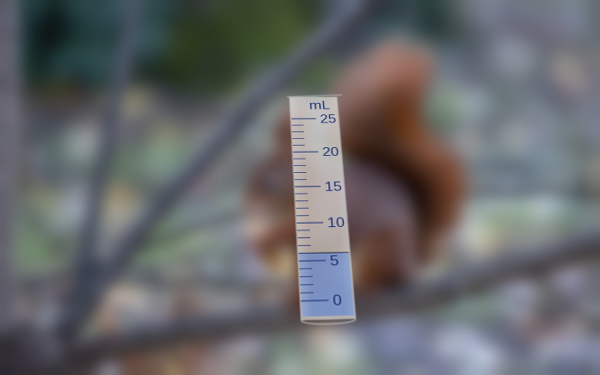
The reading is 6; mL
